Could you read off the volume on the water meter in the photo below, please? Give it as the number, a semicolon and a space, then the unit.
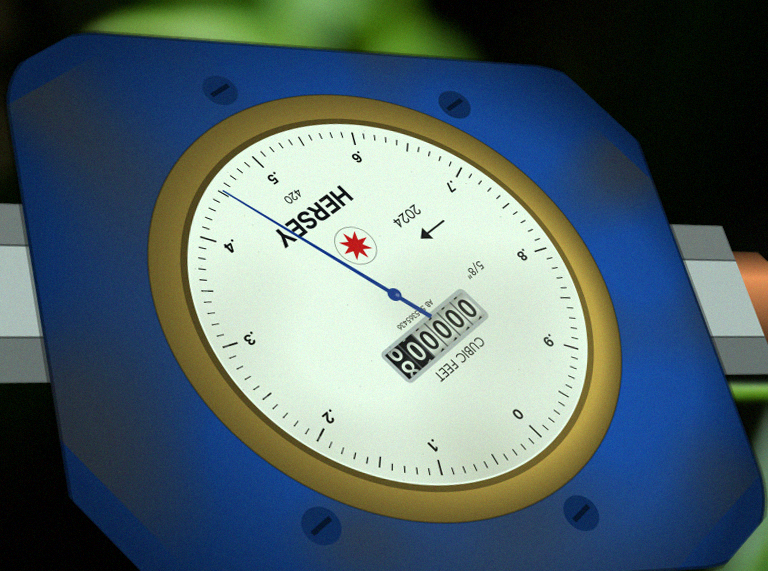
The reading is 8.45; ft³
